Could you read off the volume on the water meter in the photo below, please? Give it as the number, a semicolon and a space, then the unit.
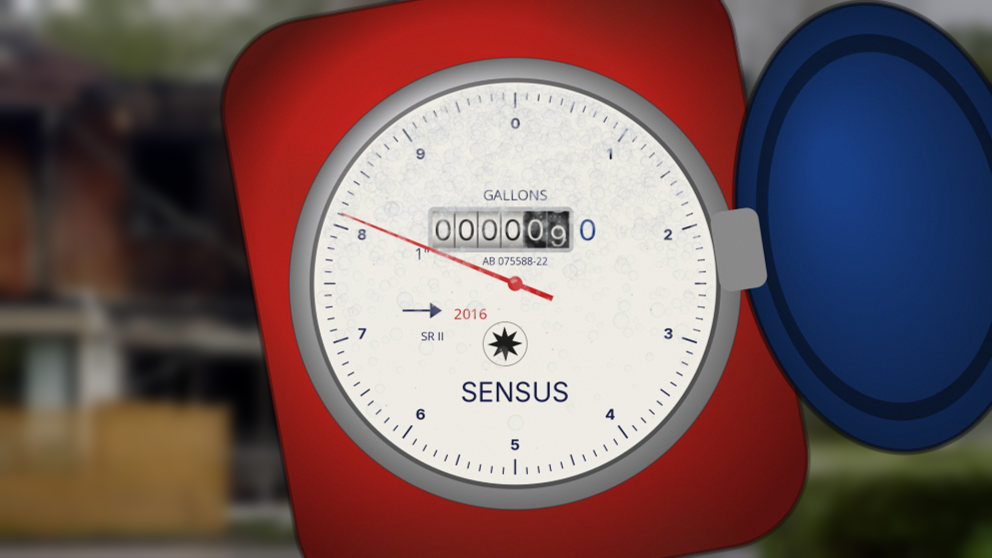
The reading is 88.1; gal
